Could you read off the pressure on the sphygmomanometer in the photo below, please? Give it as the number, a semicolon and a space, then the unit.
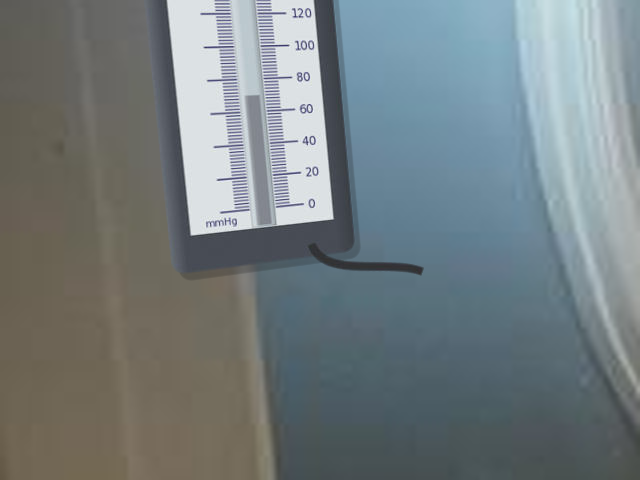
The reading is 70; mmHg
